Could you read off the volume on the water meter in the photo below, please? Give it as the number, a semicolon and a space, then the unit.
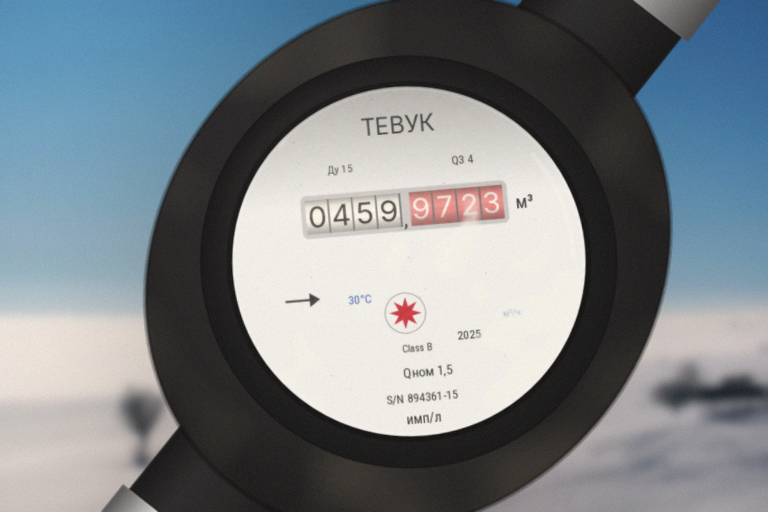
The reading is 459.9723; m³
